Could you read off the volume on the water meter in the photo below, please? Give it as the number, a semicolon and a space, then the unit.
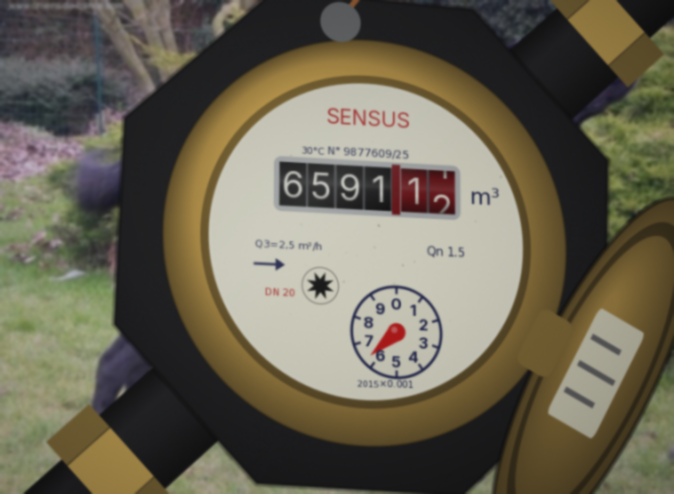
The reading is 6591.116; m³
